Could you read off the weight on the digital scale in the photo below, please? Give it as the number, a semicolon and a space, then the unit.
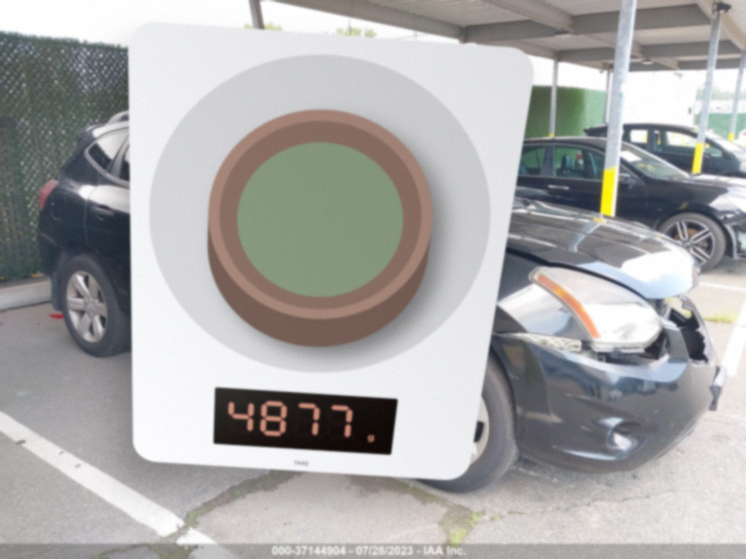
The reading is 4877; g
